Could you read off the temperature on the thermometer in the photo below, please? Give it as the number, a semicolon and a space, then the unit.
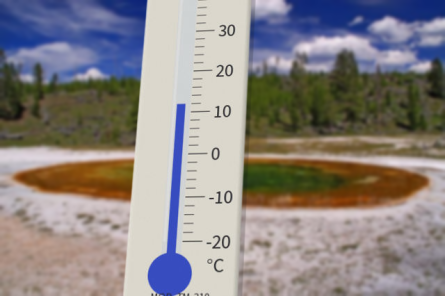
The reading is 12; °C
